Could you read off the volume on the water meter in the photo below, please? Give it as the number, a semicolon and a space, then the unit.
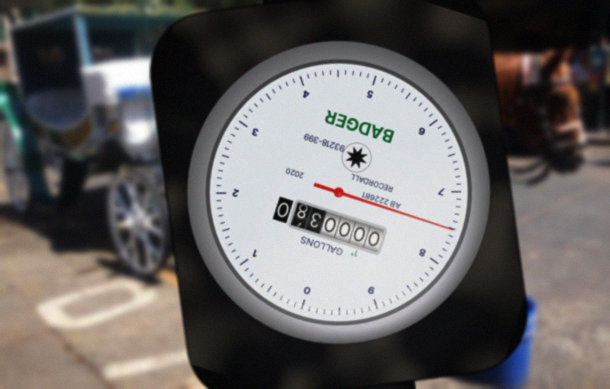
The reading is 377.5; gal
